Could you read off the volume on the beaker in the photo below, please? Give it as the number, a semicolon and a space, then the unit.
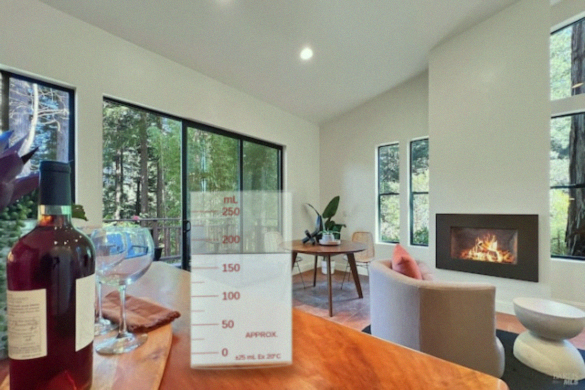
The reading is 175; mL
